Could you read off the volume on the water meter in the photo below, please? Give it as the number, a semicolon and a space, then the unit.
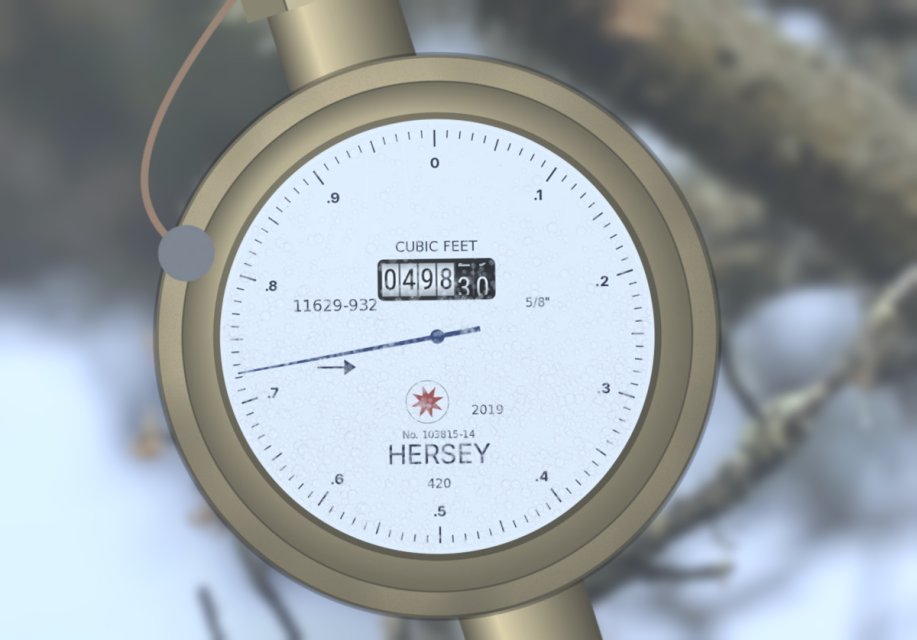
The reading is 49829.72; ft³
